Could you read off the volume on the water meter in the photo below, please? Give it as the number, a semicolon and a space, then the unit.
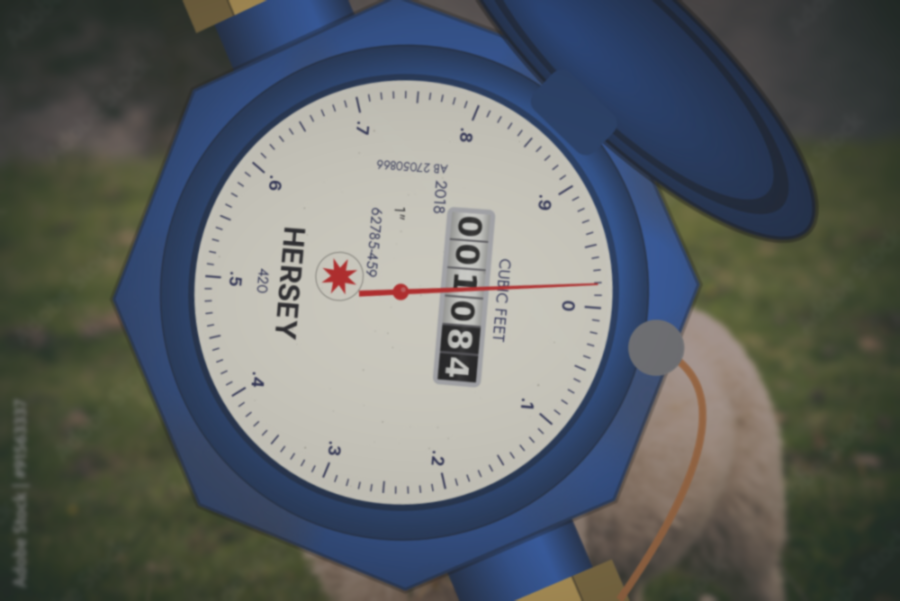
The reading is 1083.98; ft³
